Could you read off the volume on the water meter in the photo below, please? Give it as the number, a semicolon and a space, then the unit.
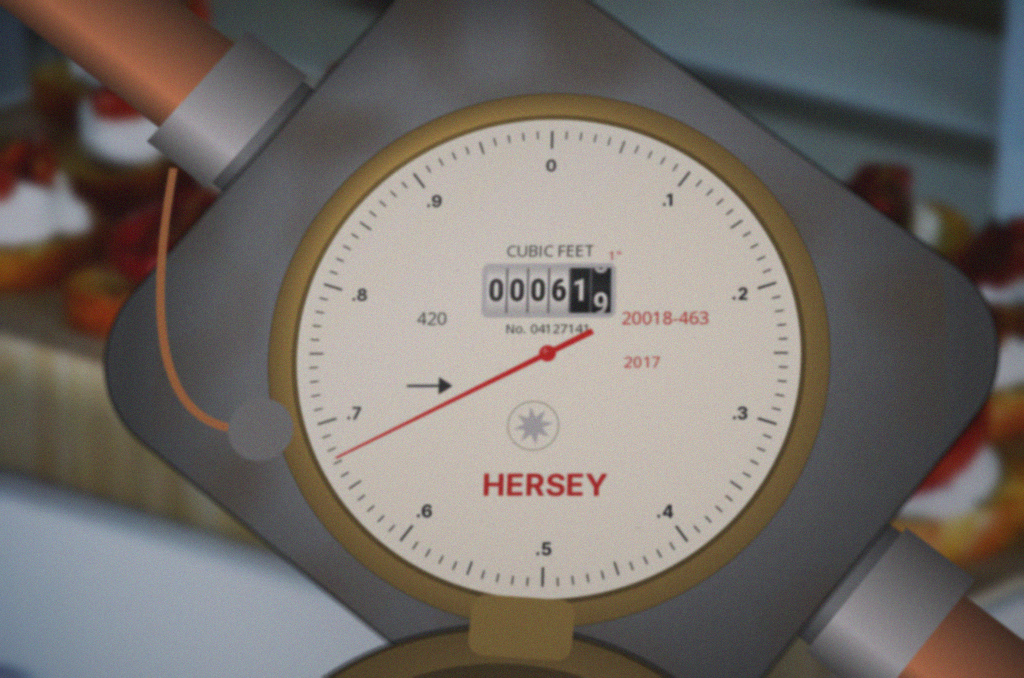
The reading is 618.67; ft³
